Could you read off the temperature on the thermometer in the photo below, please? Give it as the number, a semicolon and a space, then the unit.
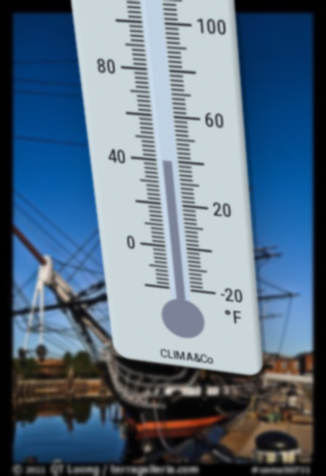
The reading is 40; °F
